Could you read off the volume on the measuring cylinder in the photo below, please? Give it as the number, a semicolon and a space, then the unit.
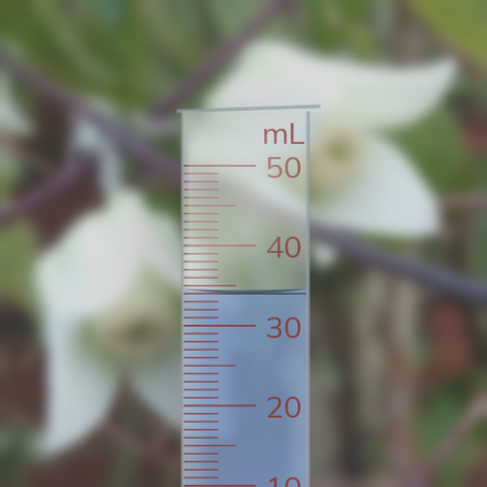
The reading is 34; mL
